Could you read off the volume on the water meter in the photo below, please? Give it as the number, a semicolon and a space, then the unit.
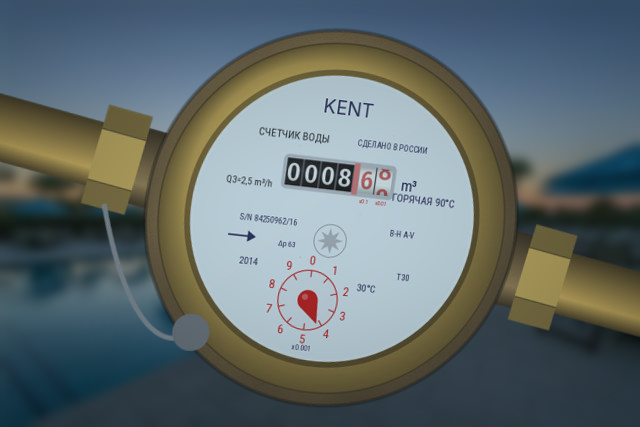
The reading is 8.684; m³
